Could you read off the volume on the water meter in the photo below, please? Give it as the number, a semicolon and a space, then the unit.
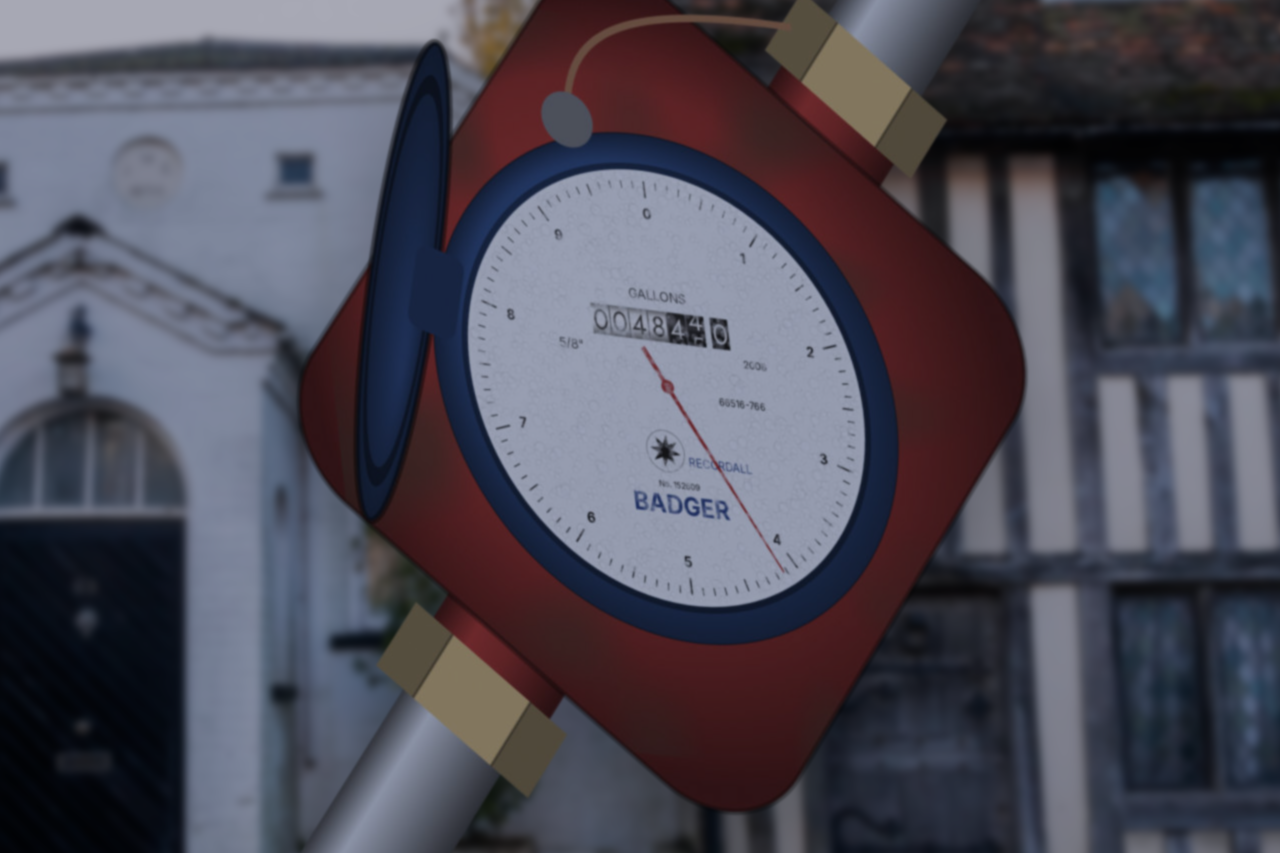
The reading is 48444.1; gal
